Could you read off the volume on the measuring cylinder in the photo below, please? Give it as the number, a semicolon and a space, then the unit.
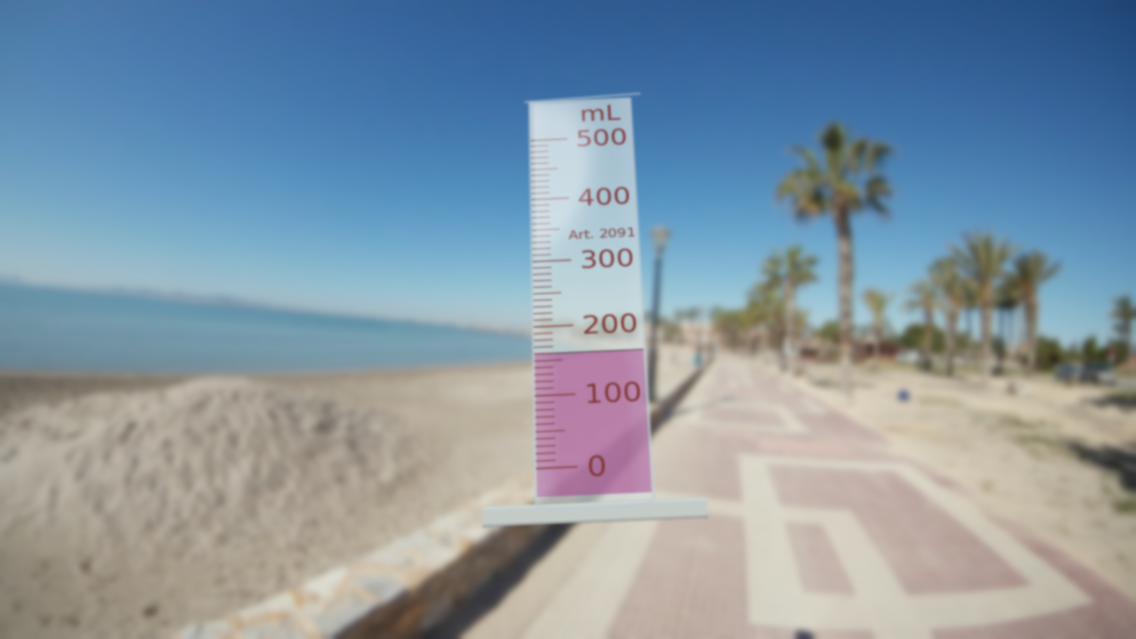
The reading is 160; mL
